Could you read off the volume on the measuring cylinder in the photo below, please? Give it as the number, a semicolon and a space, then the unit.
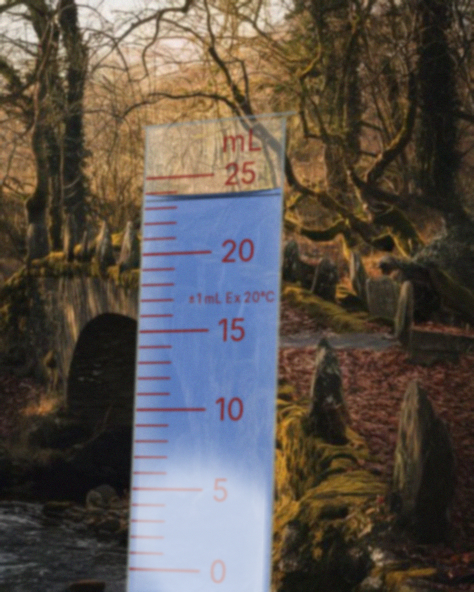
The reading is 23.5; mL
